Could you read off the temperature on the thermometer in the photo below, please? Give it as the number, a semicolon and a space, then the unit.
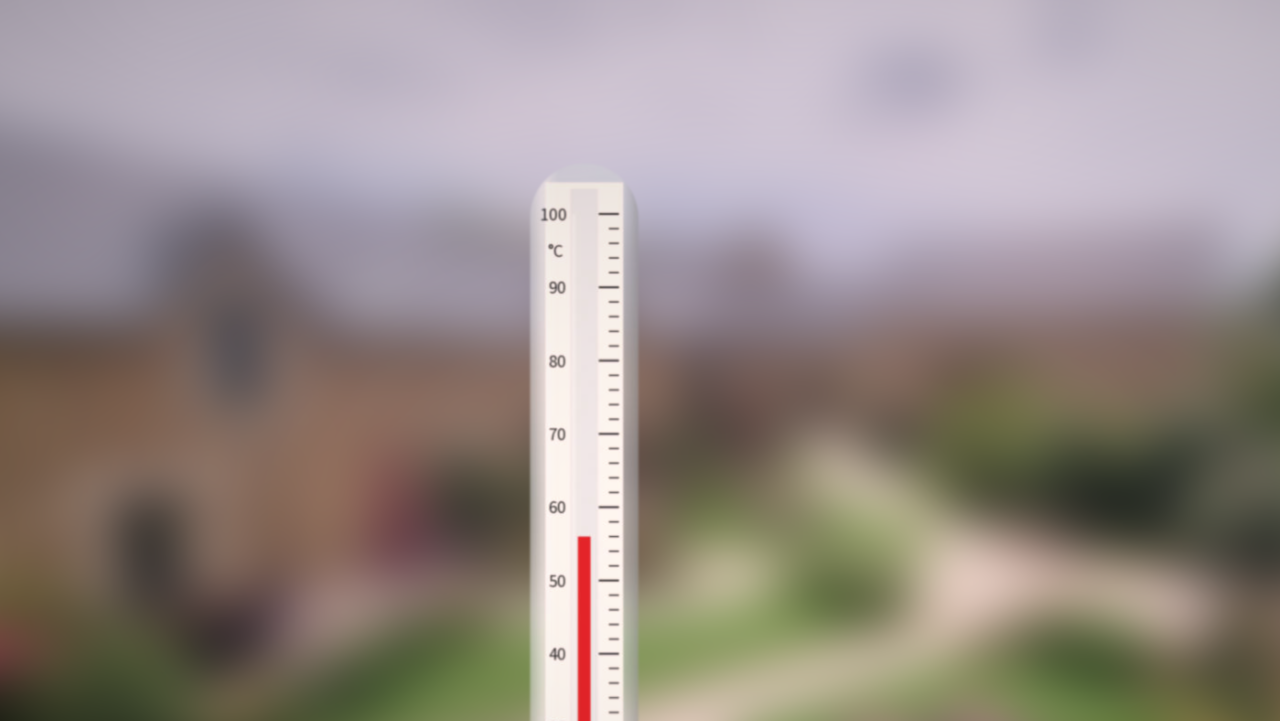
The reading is 56; °C
